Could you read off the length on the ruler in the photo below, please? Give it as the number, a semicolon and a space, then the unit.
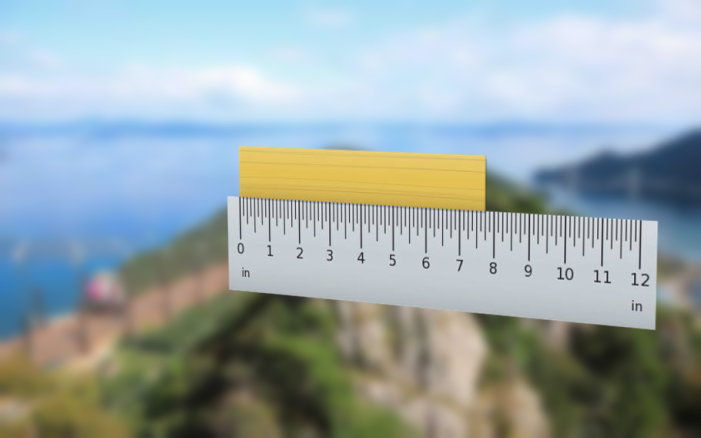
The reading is 7.75; in
